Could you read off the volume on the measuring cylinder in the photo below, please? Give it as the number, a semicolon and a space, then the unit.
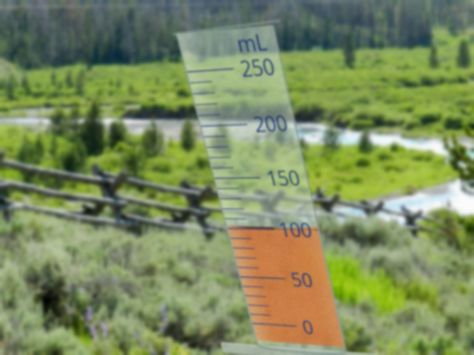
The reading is 100; mL
